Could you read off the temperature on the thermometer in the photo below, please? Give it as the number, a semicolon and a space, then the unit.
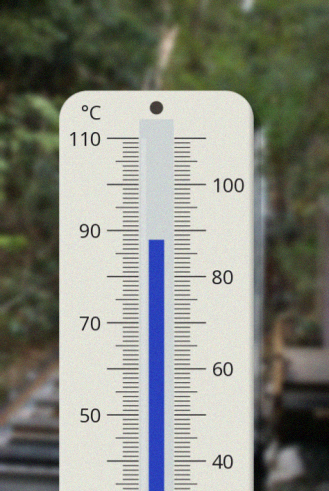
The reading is 88; °C
